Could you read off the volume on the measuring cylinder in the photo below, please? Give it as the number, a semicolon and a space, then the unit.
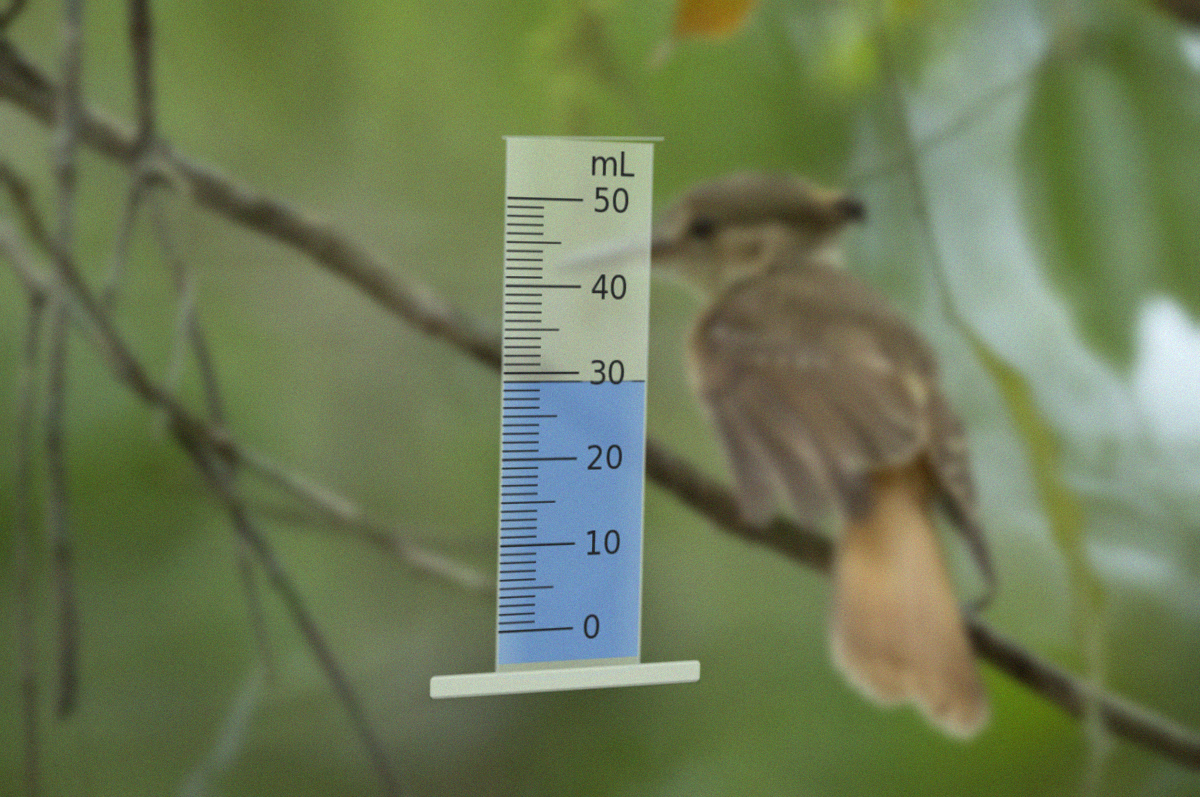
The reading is 29; mL
